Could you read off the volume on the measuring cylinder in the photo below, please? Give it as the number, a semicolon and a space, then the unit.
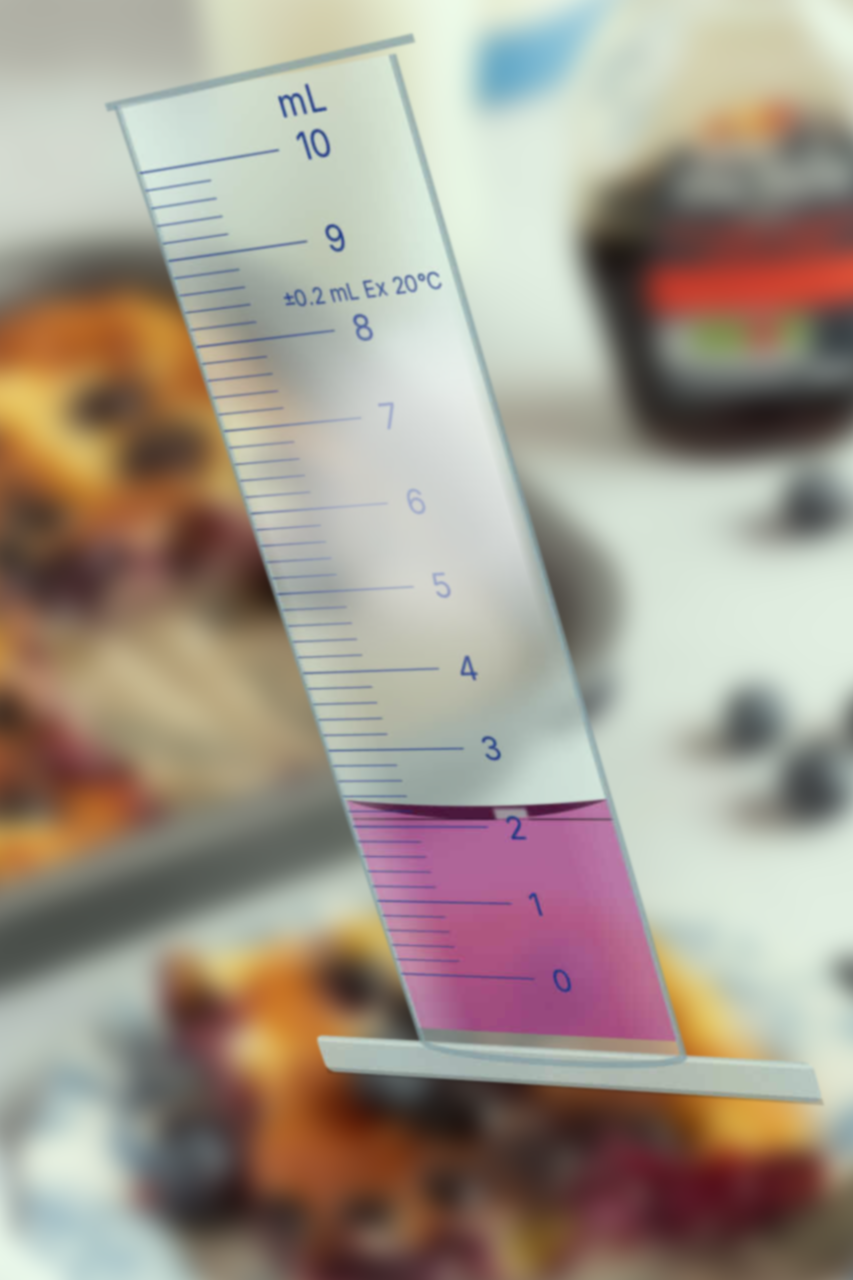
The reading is 2.1; mL
